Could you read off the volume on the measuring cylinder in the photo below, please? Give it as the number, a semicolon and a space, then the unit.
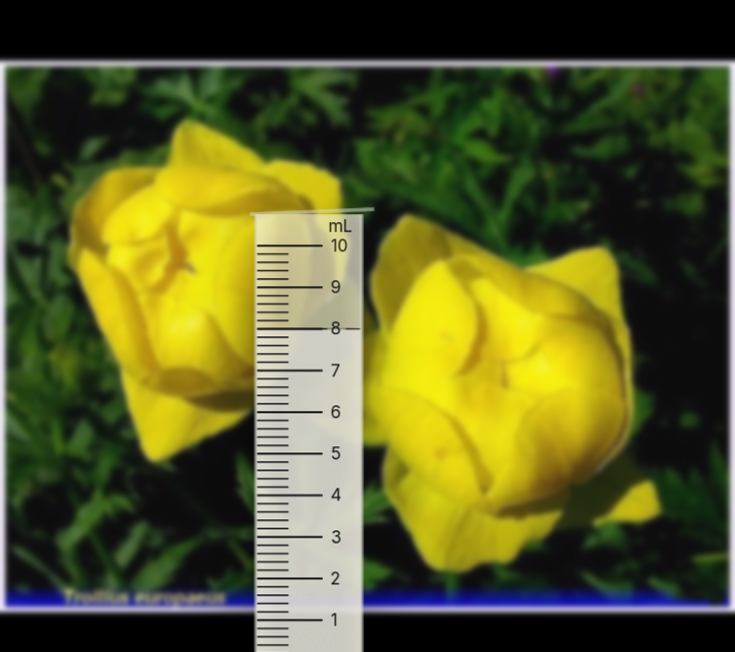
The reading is 8; mL
